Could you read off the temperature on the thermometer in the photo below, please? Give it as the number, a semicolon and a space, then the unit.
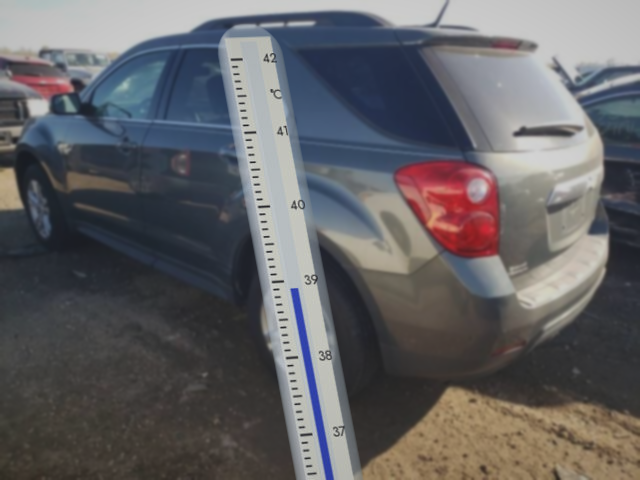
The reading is 38.9; °C
